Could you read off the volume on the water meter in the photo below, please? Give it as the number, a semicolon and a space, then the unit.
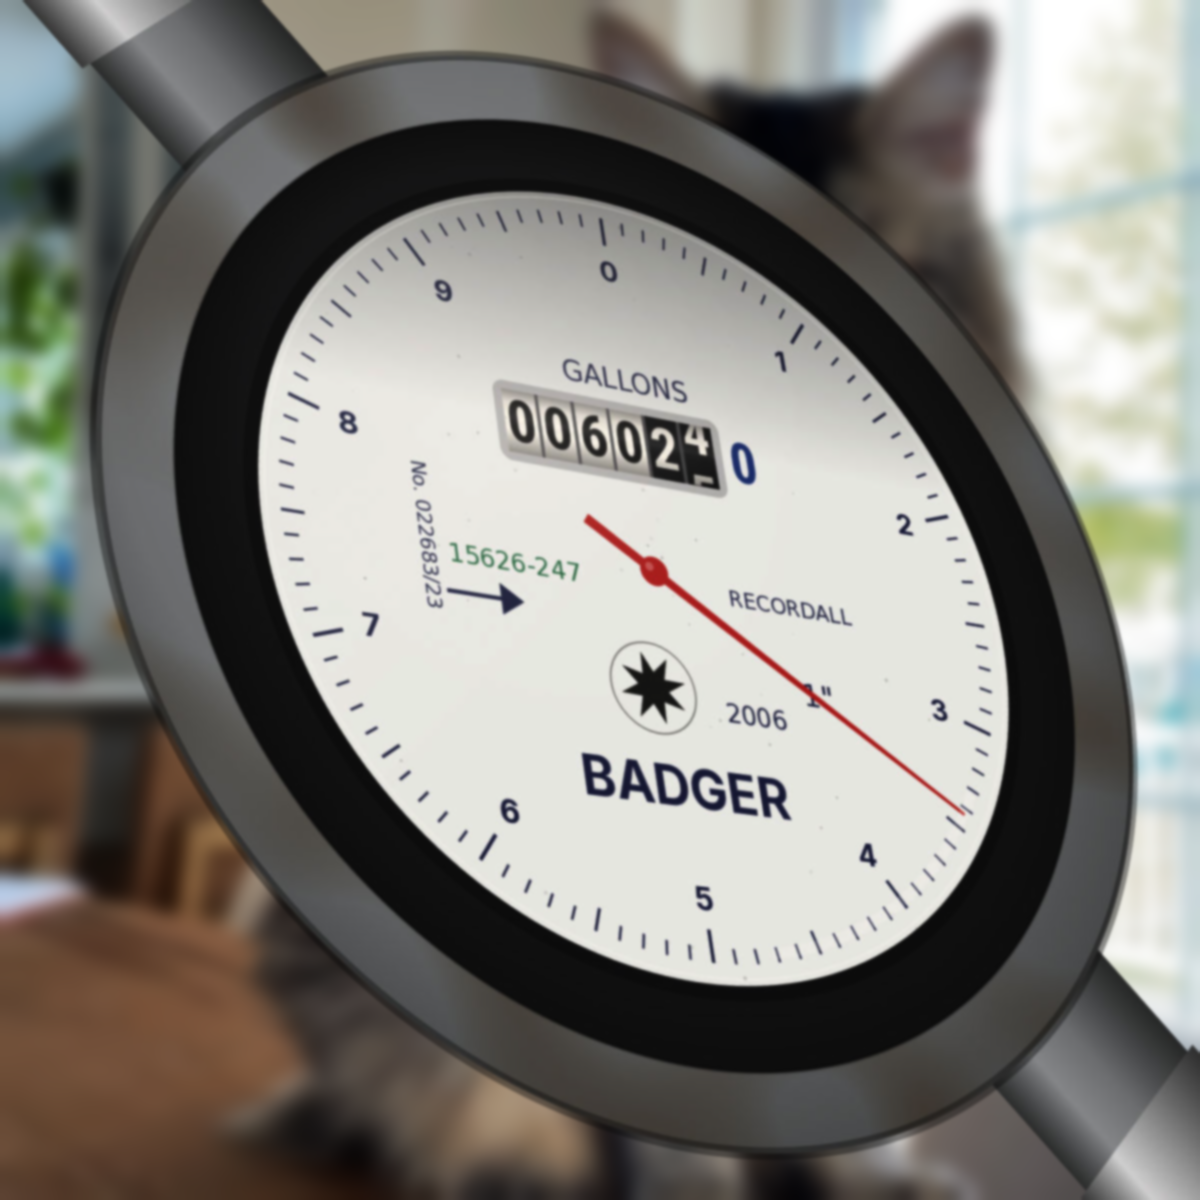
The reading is 60243.4; gal
